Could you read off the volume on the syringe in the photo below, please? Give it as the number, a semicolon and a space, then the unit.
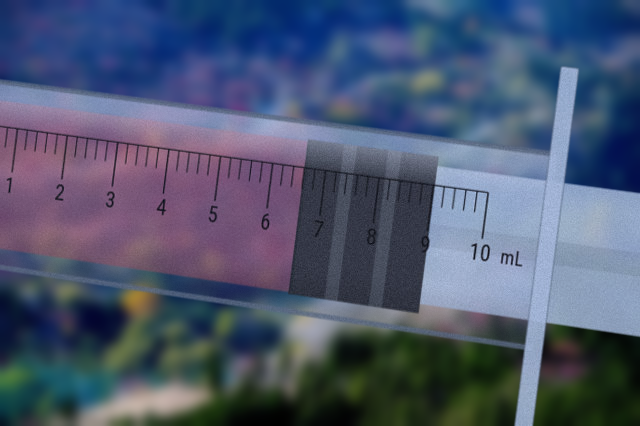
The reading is 6.6; mL
